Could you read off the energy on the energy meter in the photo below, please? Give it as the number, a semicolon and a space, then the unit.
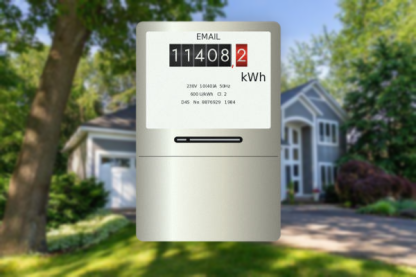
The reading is 11408.2; kWh
